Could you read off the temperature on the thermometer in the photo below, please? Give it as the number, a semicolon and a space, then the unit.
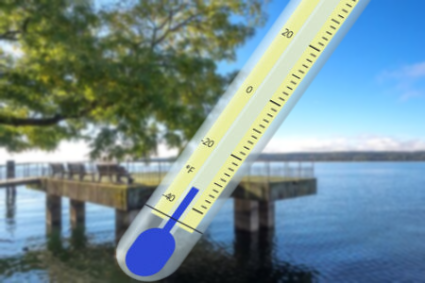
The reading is -34; °F
